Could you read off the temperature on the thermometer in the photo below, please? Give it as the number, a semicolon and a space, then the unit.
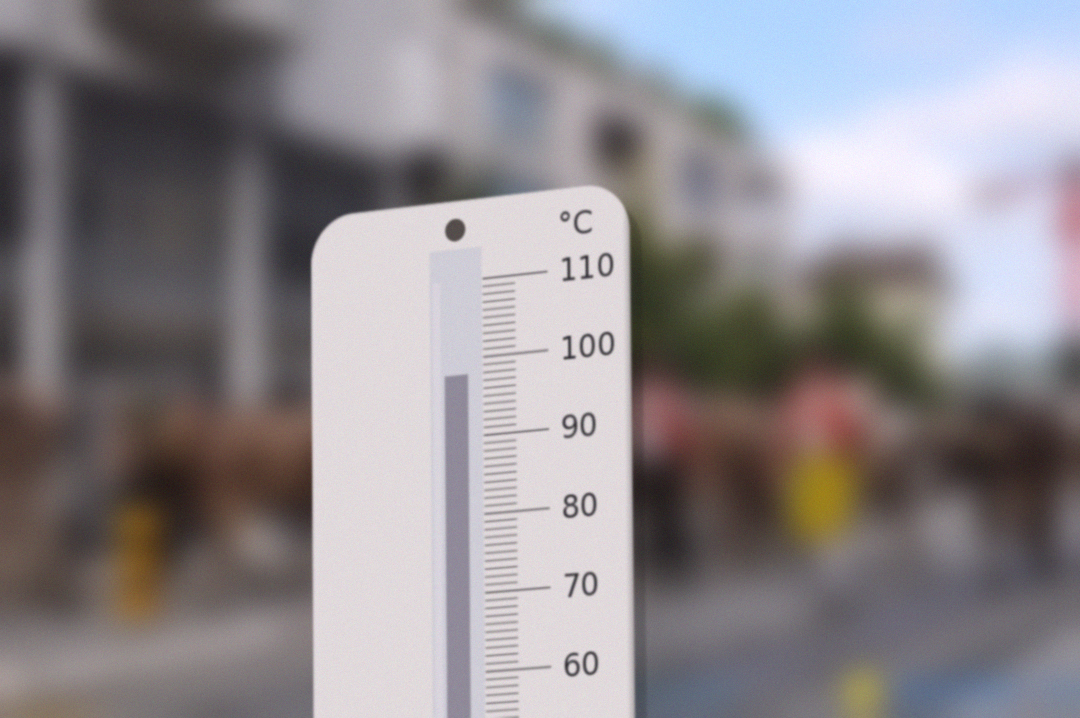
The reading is 98; °C
